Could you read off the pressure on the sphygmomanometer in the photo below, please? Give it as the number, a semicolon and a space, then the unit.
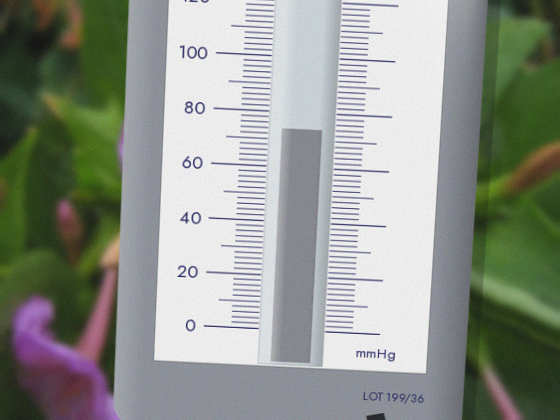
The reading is 74; mmHg
